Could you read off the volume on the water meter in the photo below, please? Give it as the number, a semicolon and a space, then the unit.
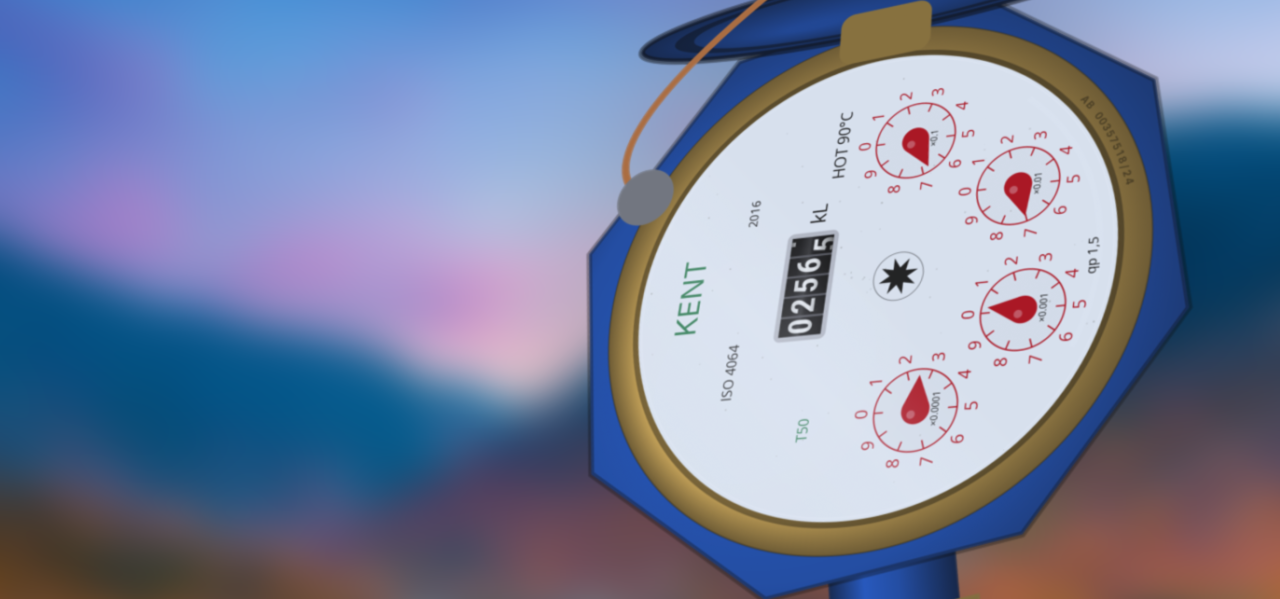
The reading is 2564.6702; kL
